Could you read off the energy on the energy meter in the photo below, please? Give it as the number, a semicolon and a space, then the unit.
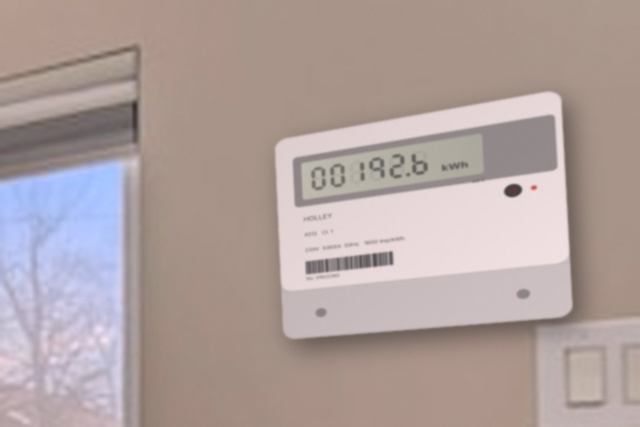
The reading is 192.6; kWh
